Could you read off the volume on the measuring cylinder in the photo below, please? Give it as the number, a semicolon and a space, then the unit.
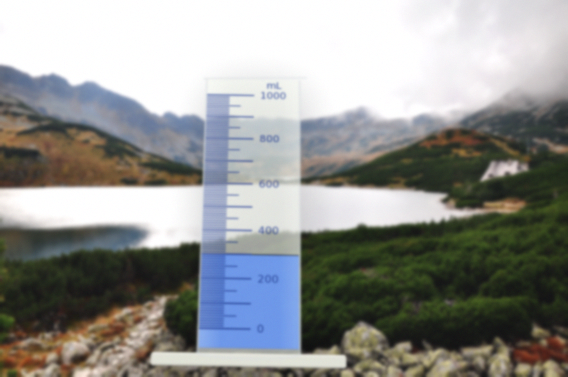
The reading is 300; mL
